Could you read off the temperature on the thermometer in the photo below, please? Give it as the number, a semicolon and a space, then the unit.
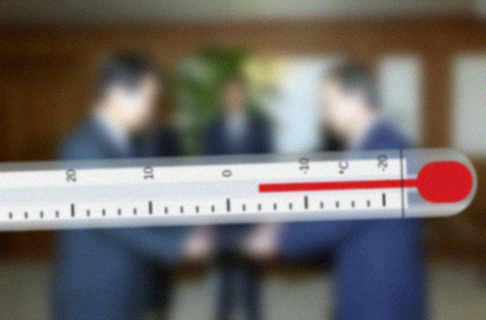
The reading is -4; °C
